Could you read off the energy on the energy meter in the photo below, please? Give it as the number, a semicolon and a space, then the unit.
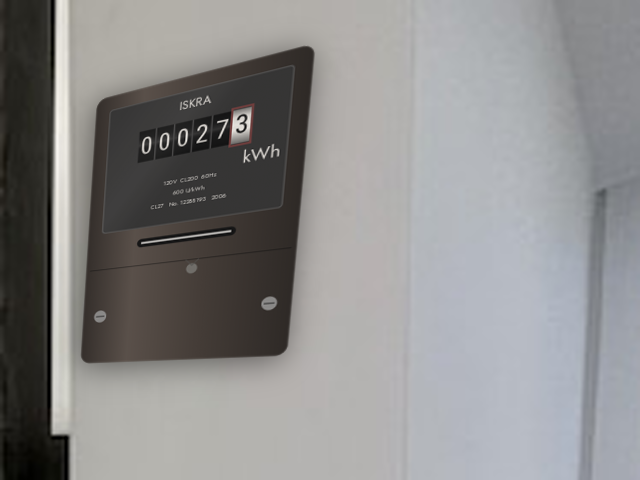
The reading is 27.3; kWh
